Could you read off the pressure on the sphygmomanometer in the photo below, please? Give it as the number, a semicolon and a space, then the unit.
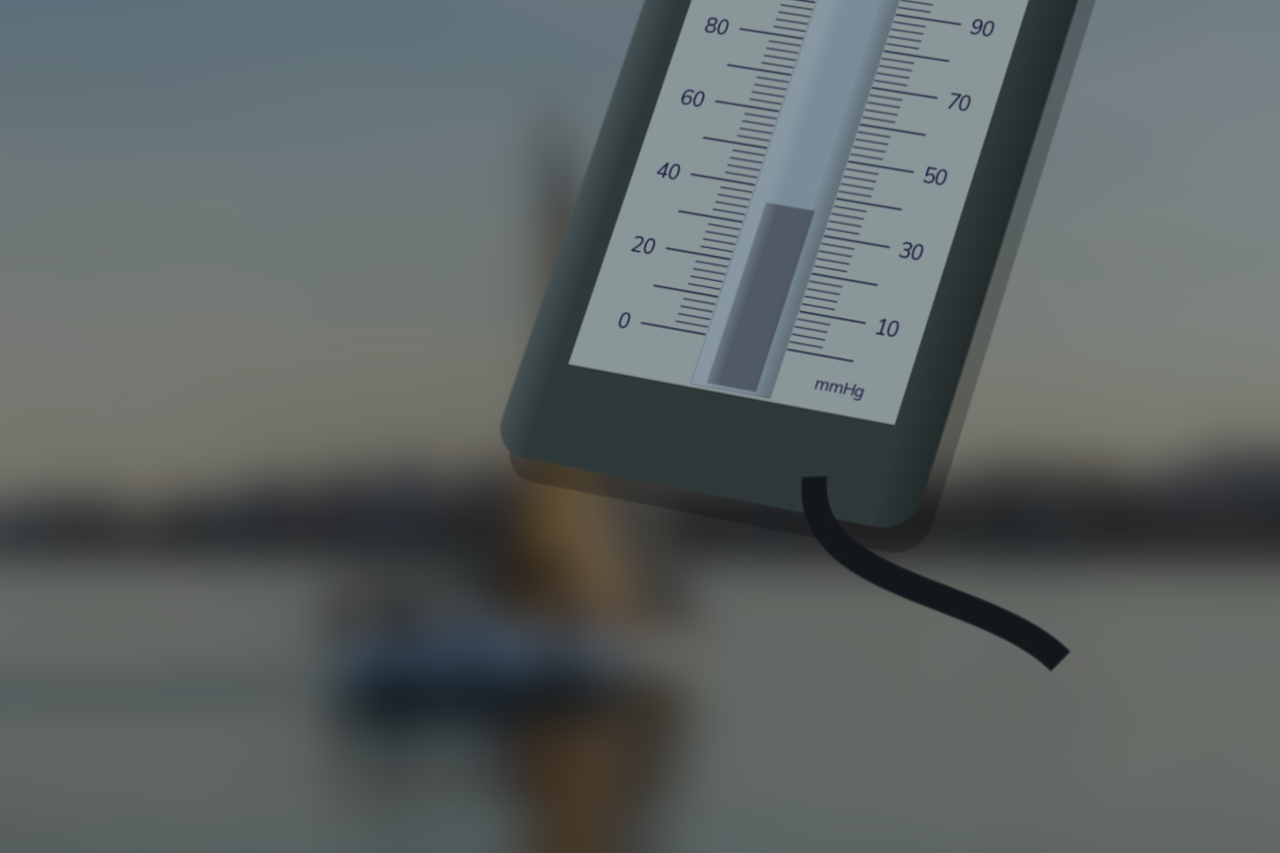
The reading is 36; mmHg
